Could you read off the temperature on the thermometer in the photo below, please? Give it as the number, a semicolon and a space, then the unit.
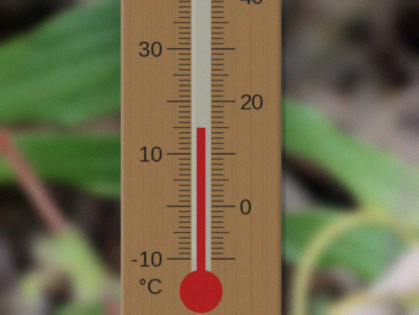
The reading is 15; °C
